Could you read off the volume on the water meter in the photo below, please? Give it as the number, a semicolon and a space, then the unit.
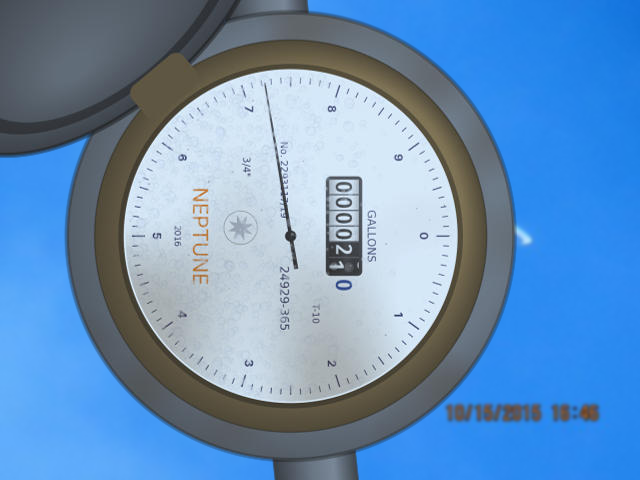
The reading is 207.2; gal
